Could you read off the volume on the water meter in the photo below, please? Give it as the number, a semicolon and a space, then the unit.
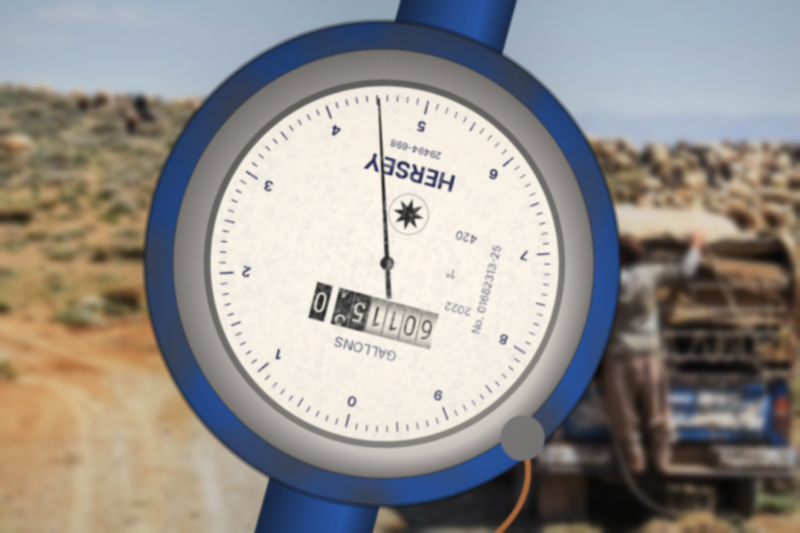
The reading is 6011534.5; gal
